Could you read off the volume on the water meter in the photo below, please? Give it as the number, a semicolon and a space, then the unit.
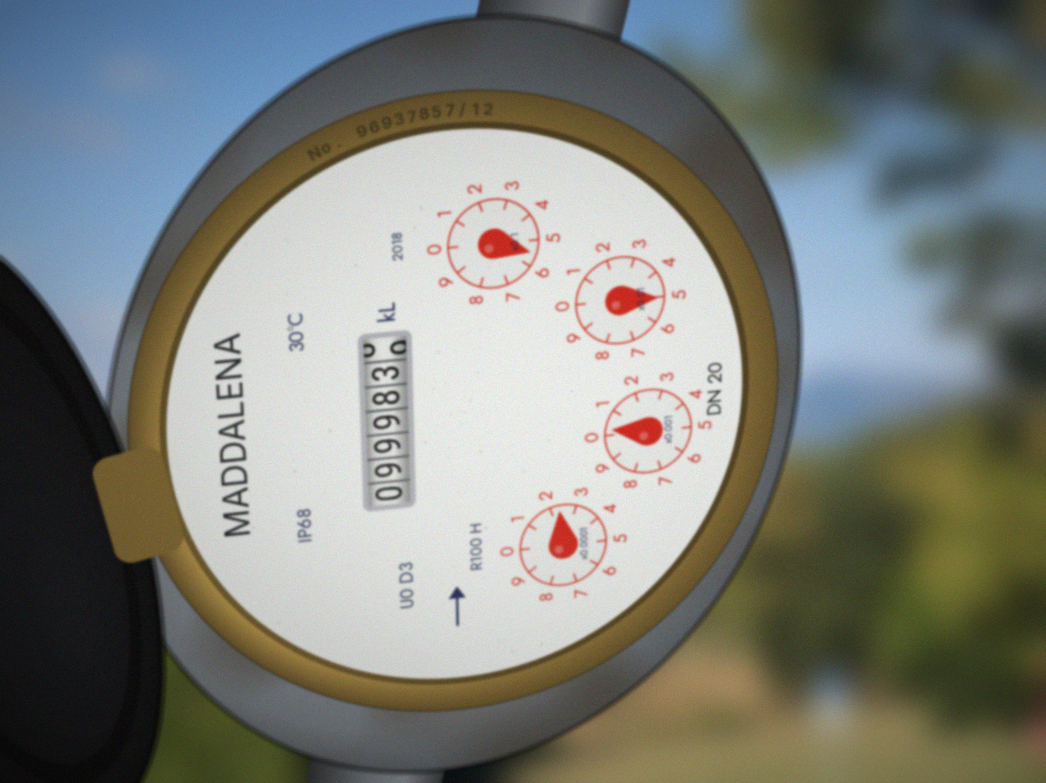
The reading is 999838.5502; kL
